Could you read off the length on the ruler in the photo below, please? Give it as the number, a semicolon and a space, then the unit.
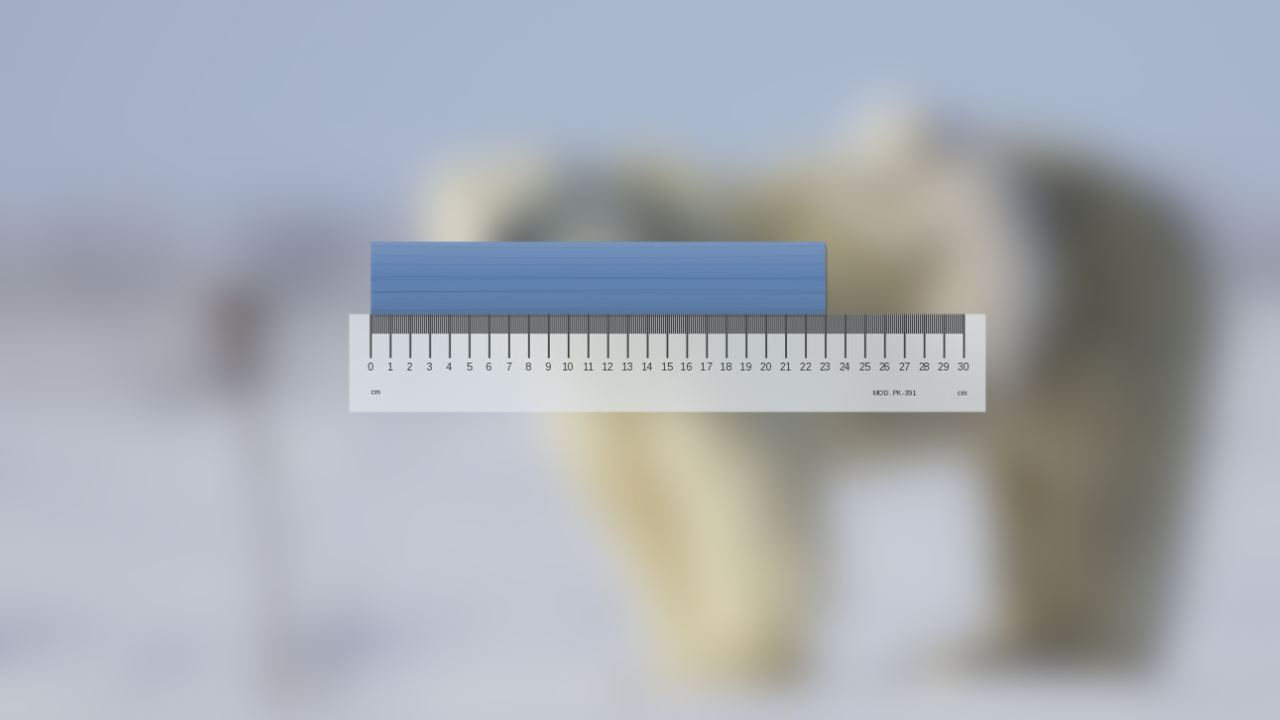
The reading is 23; cm
